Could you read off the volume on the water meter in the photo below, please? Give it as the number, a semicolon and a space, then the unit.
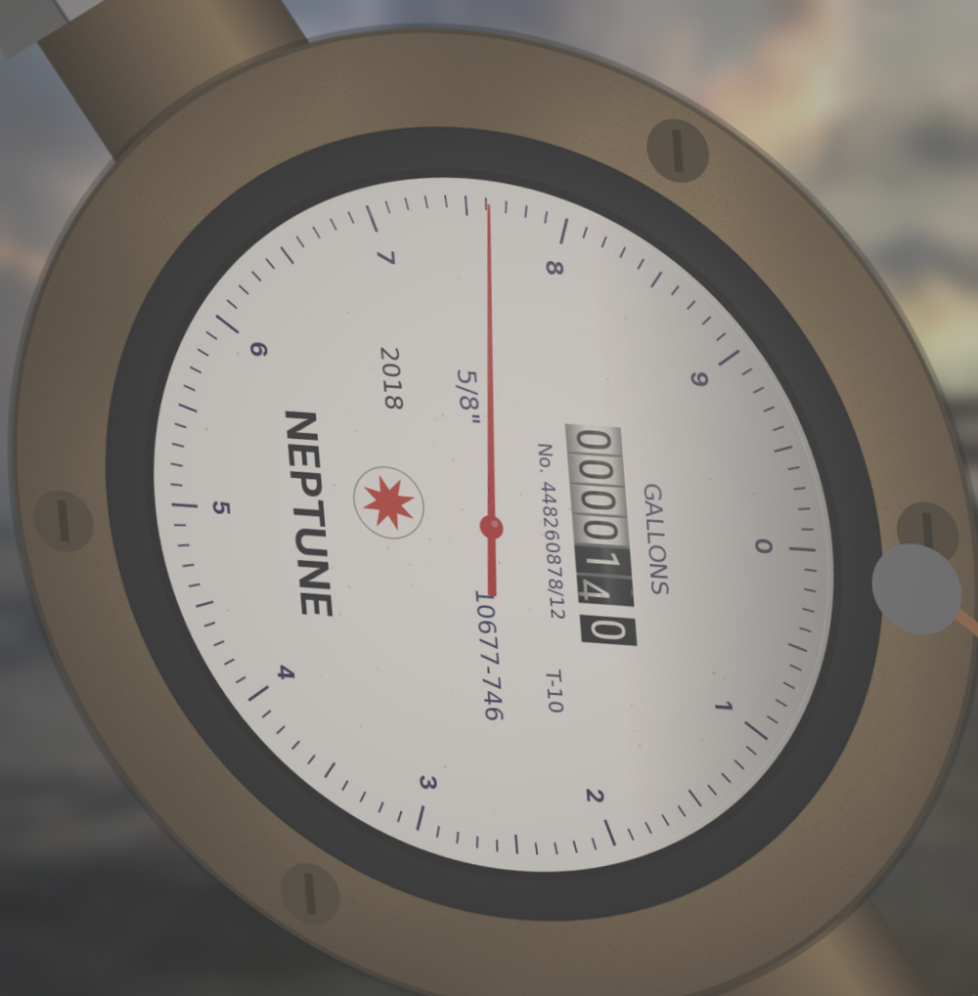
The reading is 137.6; gal
